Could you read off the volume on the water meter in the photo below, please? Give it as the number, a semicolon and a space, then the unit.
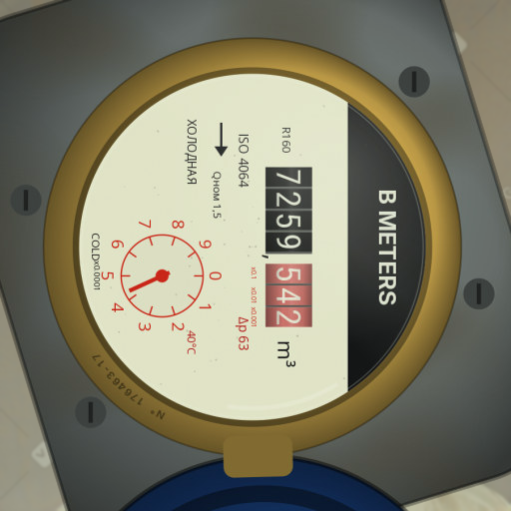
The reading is 7259.5424; m³
